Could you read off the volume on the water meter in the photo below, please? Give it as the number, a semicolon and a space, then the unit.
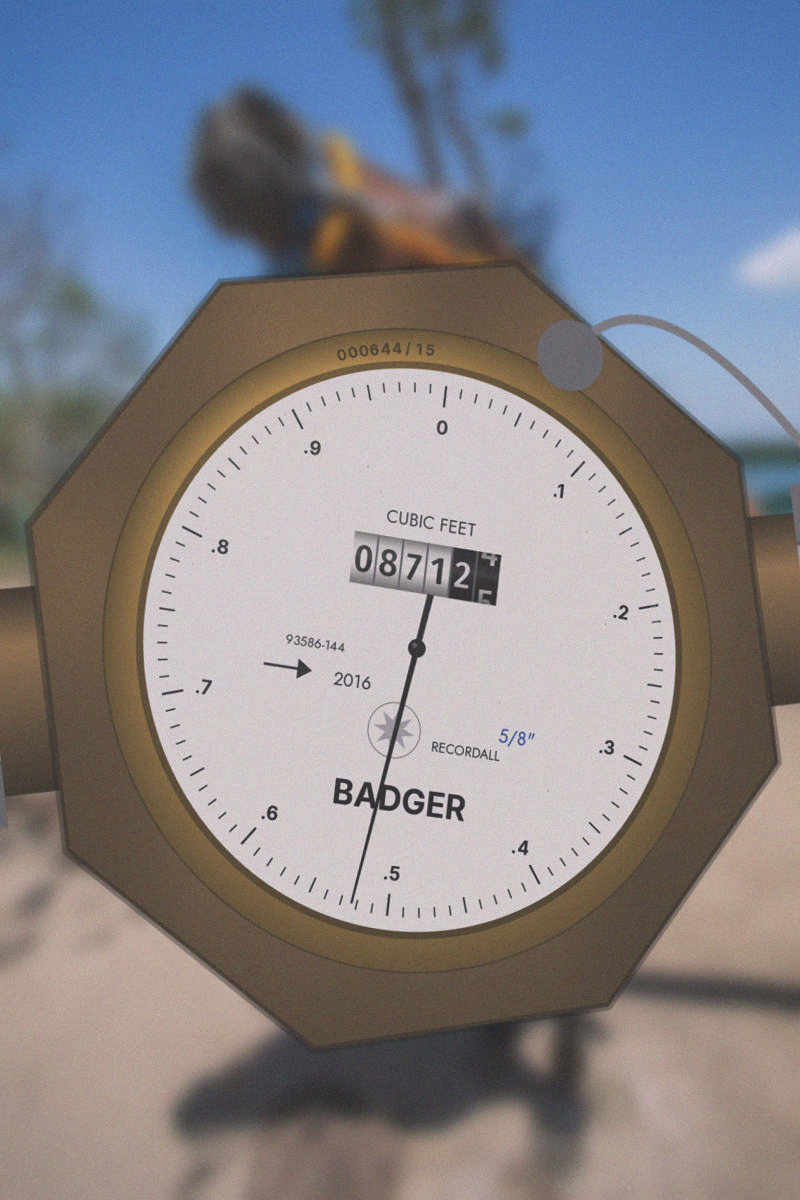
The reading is 87124.52; ft³
